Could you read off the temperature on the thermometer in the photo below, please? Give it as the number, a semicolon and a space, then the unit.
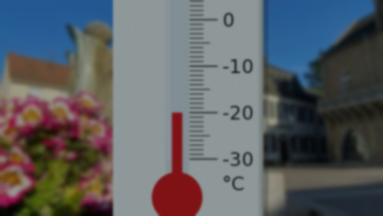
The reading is -20; °C
